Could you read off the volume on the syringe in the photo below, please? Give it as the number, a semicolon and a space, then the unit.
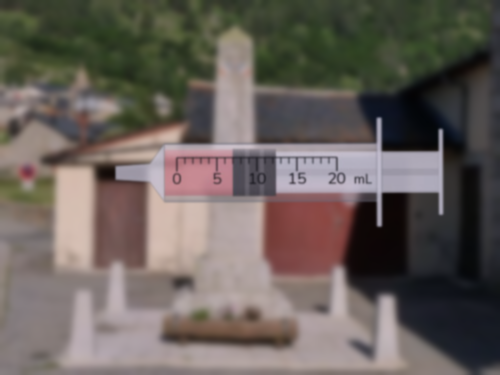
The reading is 7; mL
